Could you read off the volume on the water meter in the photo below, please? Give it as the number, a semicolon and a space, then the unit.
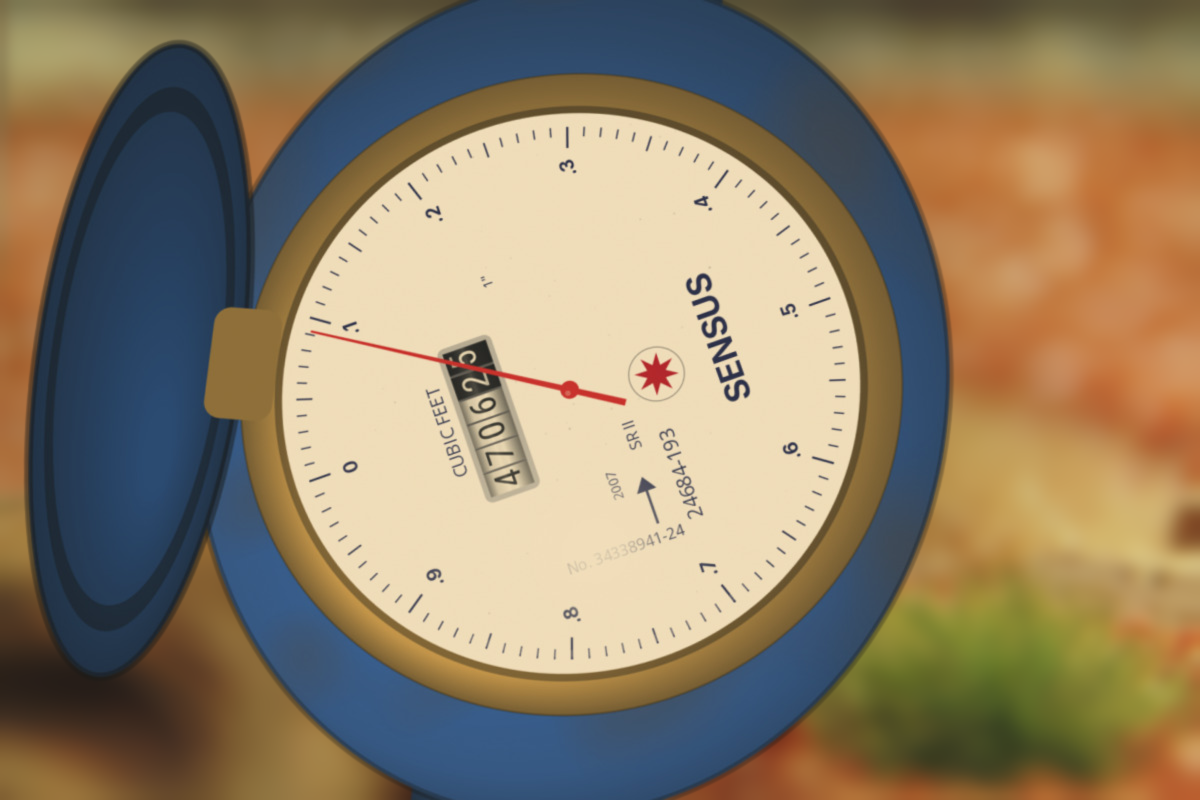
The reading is 470625.09; ft³
